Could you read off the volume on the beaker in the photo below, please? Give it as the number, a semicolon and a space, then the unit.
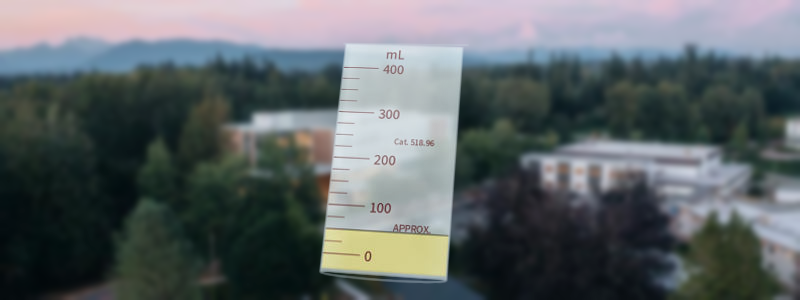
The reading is 50; mL
